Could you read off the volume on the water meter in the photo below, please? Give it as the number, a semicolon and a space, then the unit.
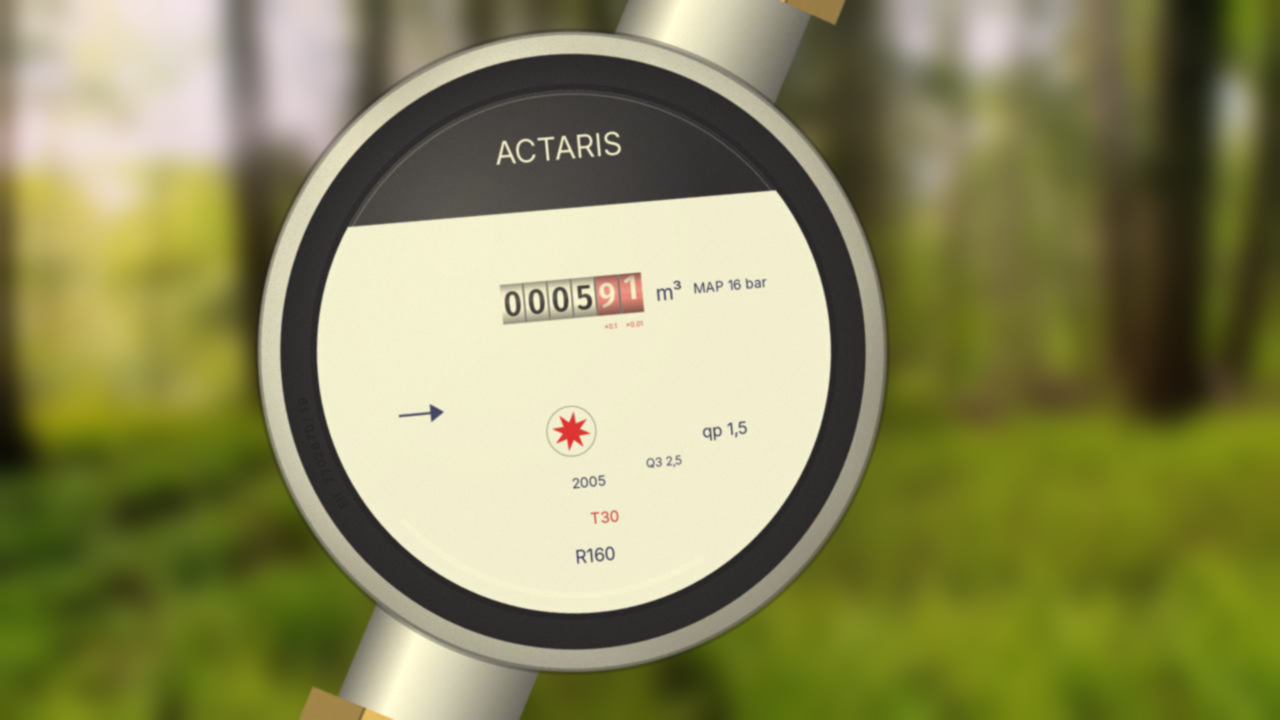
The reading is 5.91; m³
